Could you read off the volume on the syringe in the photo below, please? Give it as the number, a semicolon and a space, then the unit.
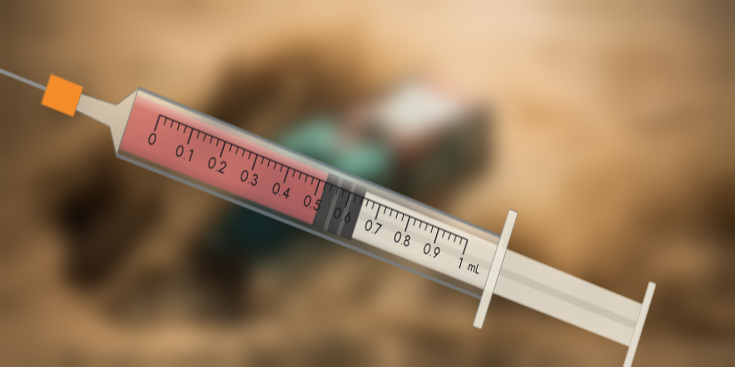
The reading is 0.52; mL
